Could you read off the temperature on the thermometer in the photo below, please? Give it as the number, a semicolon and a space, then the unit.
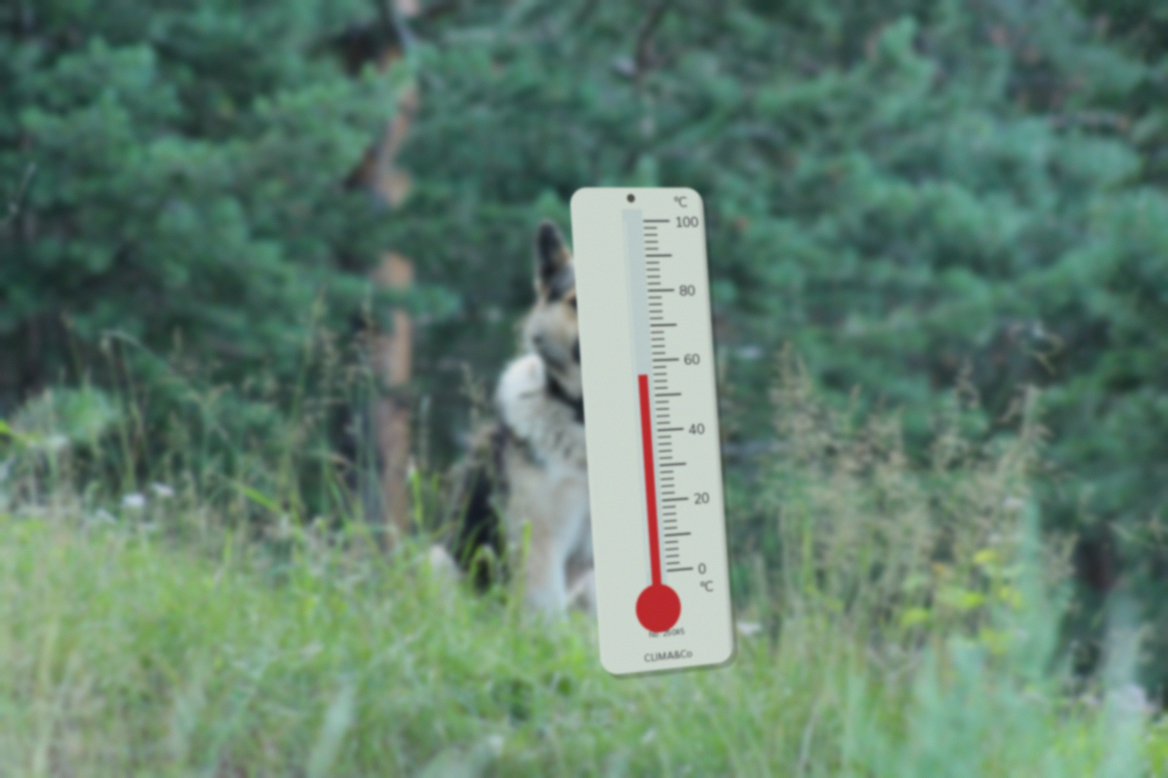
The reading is 56; °C
